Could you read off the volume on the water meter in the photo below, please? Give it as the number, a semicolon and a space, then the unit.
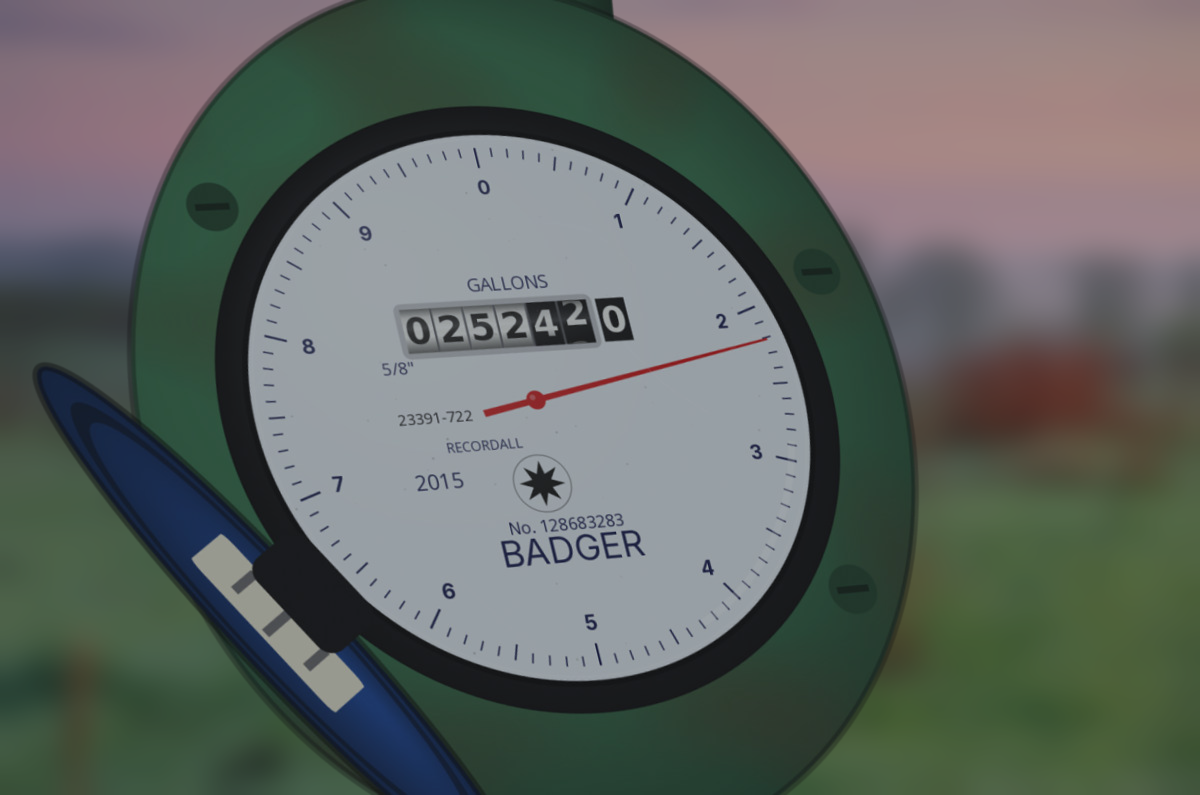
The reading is 252422.2; gal
